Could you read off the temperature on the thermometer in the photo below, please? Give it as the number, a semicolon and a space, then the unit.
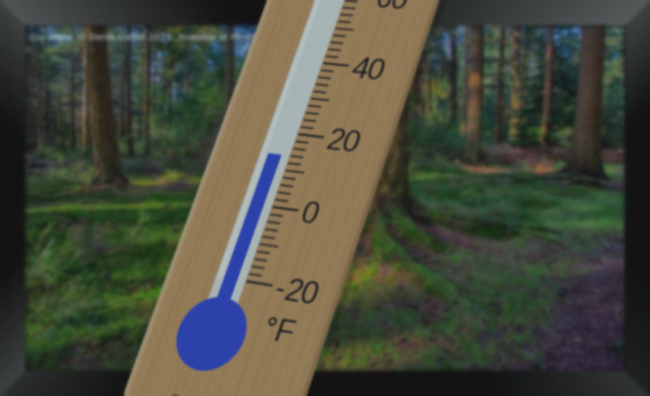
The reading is 14; °F
